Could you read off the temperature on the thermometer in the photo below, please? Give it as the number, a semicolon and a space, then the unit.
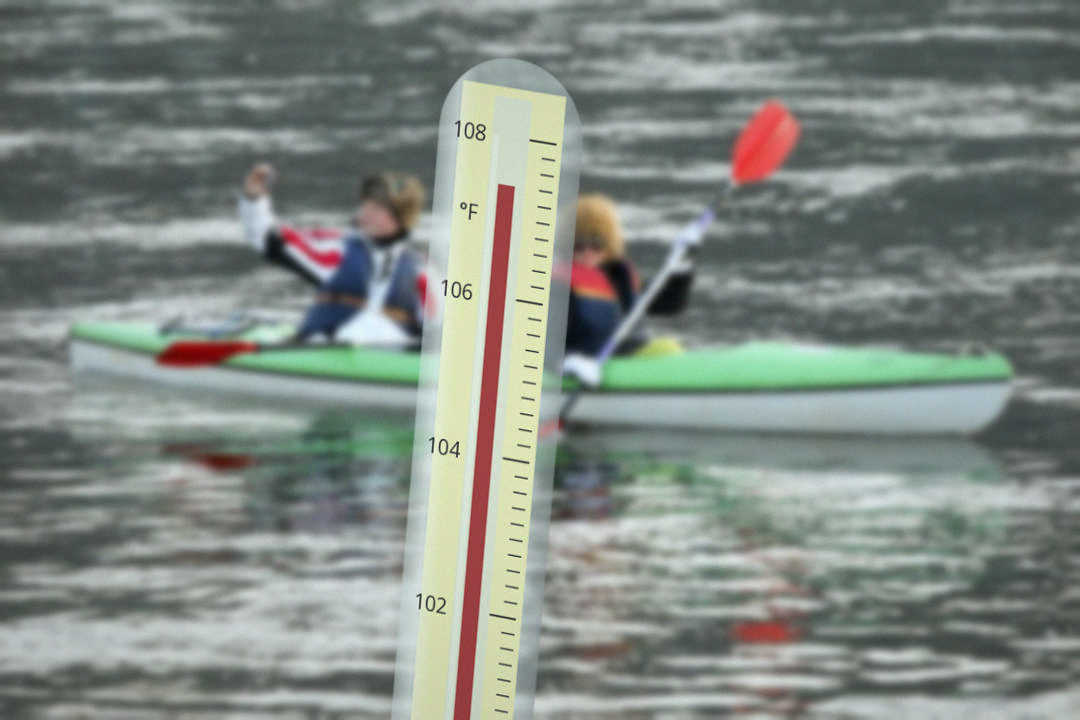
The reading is 107.4; °F
